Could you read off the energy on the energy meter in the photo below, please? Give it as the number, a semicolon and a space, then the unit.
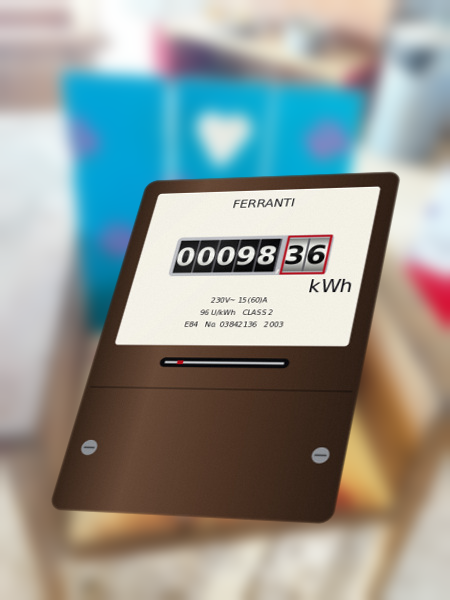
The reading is 98.36; kWh
